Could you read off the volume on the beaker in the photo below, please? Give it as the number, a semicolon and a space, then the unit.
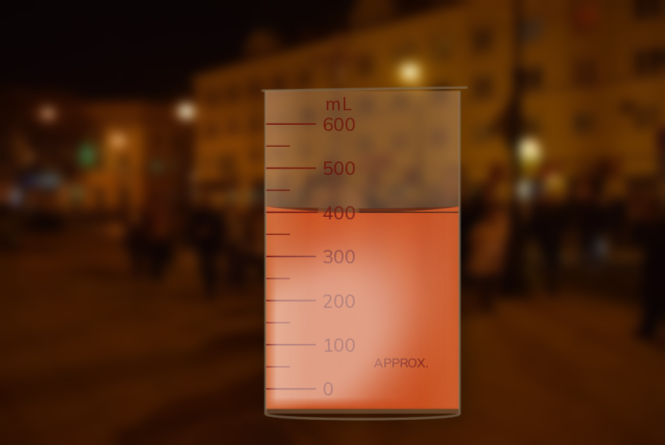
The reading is 400; mL
